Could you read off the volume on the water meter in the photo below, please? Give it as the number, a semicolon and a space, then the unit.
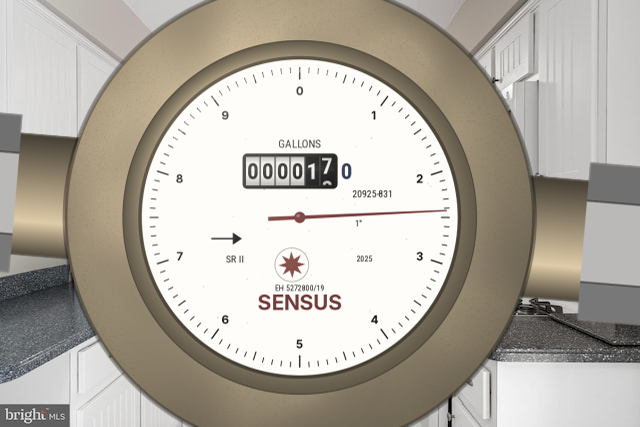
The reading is 172.4; gal
